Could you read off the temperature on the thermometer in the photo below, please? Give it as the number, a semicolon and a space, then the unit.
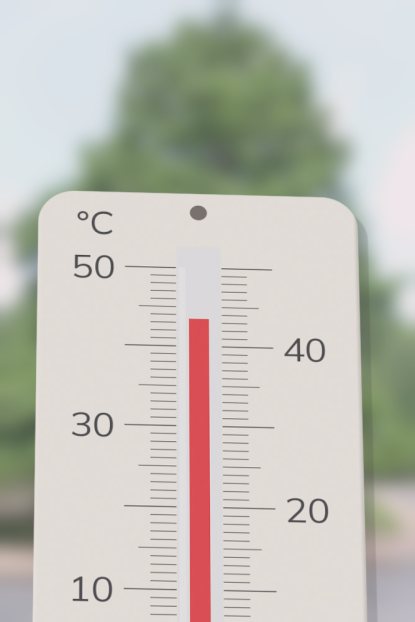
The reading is 43.5; °C
